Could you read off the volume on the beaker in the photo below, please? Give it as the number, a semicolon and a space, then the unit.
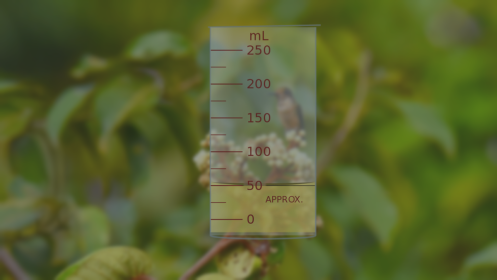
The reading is 50; mL
